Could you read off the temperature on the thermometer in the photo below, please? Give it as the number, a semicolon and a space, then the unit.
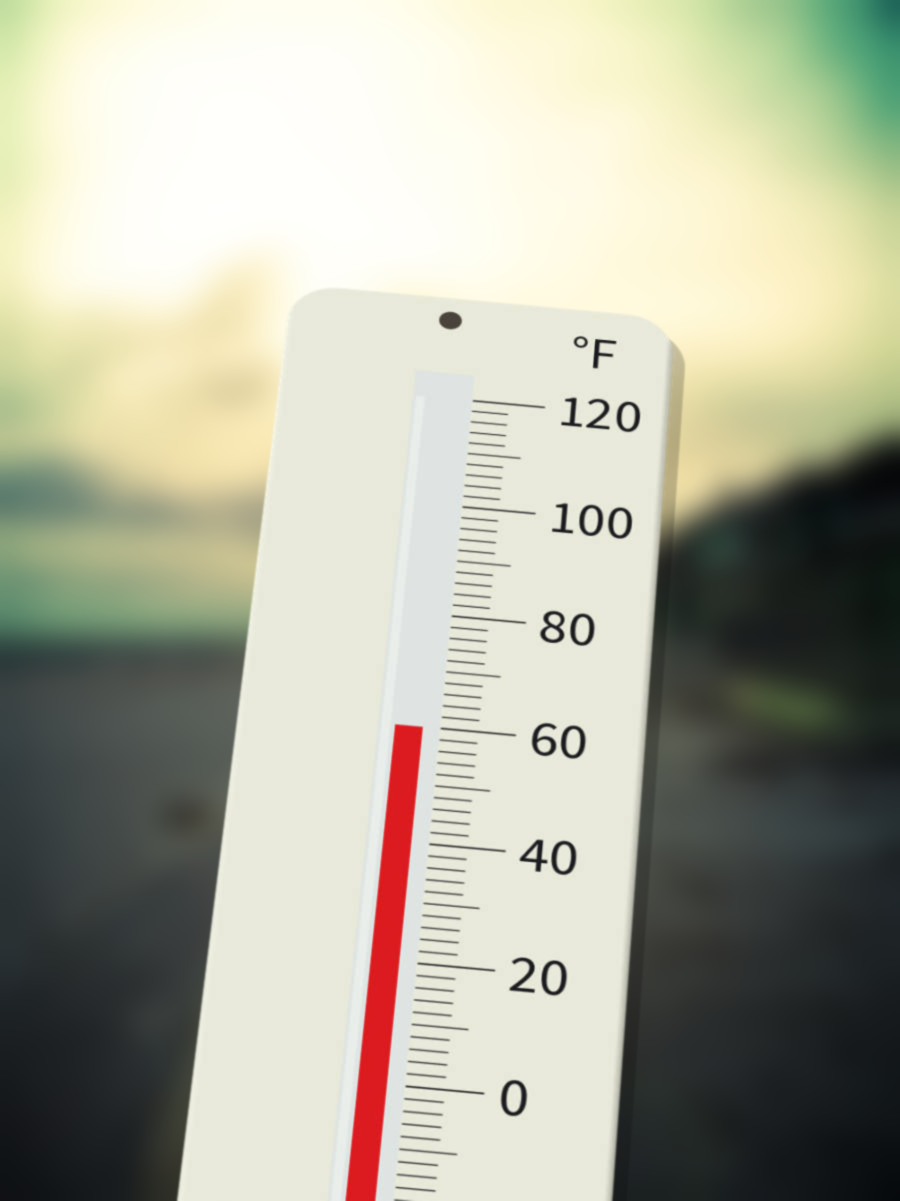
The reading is 60; °F
